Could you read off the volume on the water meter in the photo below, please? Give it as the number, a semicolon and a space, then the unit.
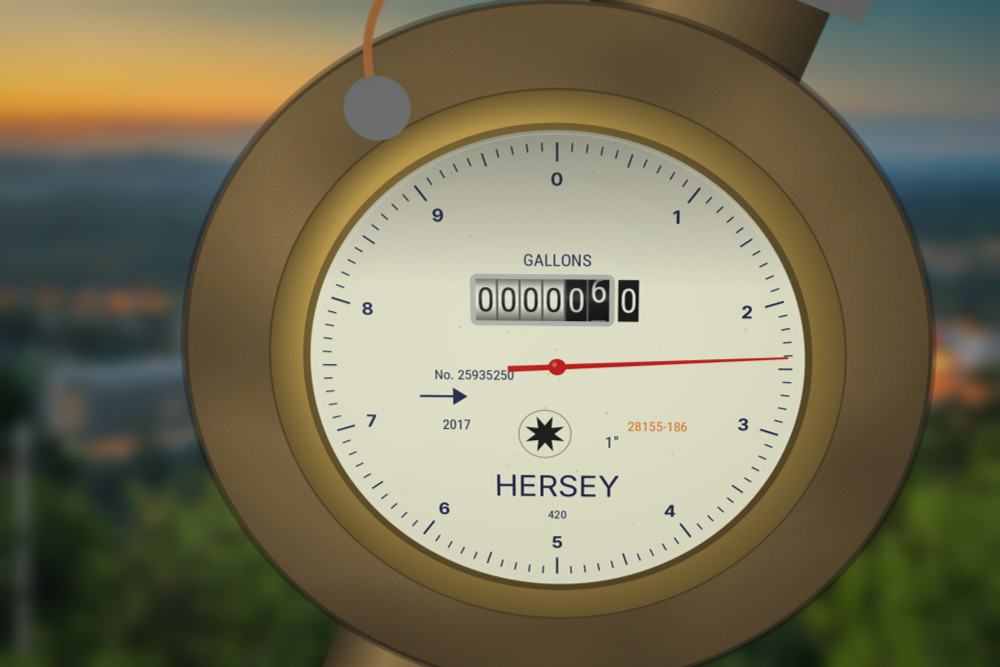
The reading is 62.4; gal
